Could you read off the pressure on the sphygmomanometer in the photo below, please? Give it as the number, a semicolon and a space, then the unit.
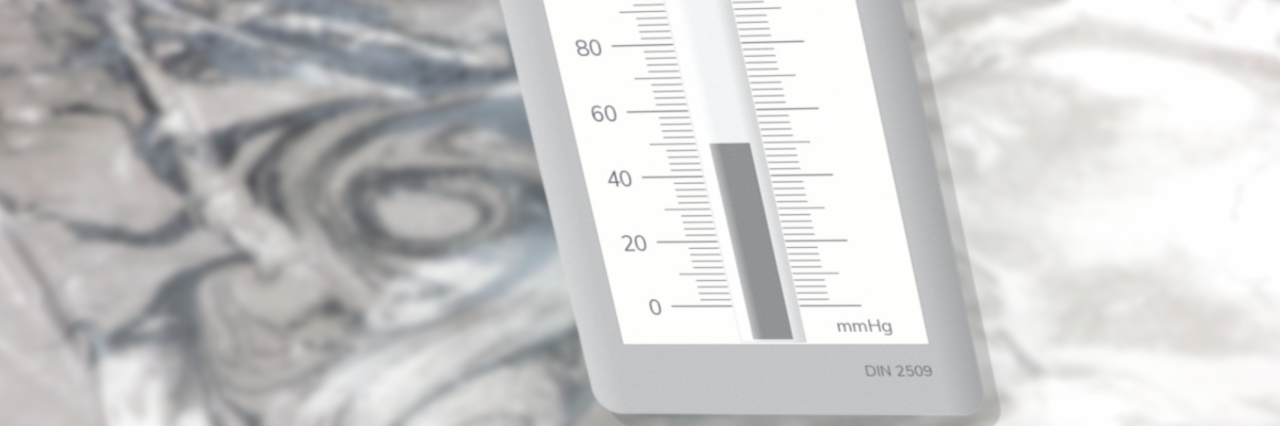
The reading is 50; mmHg
